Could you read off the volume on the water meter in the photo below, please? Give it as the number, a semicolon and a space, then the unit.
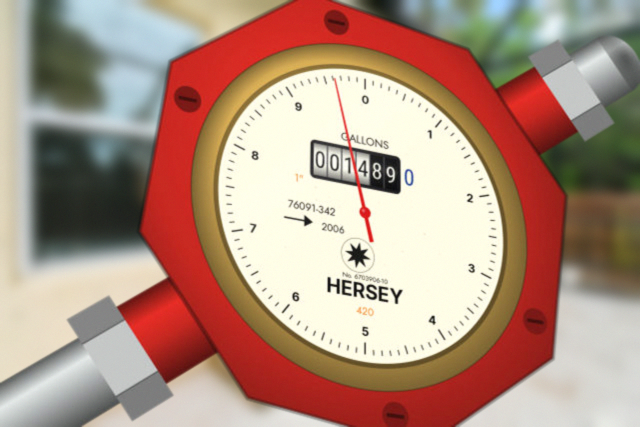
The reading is 14889.6; gal
